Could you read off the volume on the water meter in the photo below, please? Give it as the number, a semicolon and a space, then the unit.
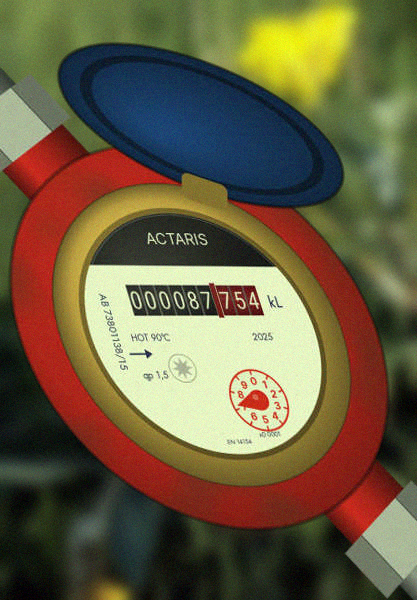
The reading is 87.7547; kL
